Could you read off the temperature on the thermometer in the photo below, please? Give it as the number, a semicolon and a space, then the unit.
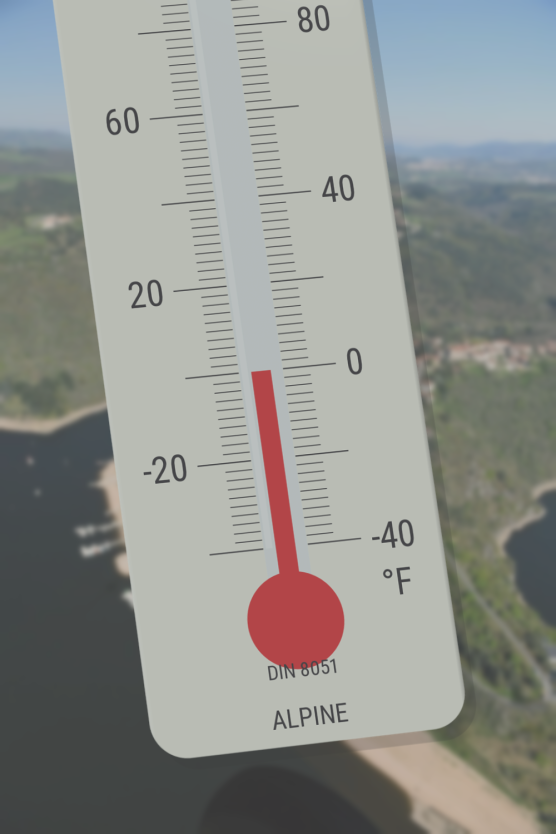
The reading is 0; °F
